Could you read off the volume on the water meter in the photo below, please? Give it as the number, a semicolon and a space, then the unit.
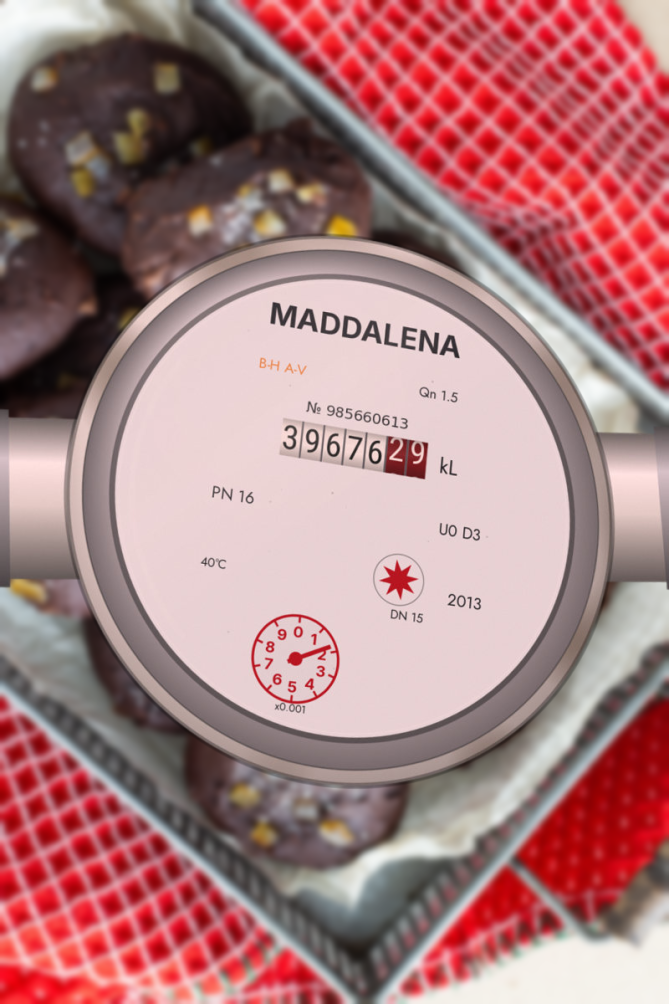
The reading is 39676.291; kL
